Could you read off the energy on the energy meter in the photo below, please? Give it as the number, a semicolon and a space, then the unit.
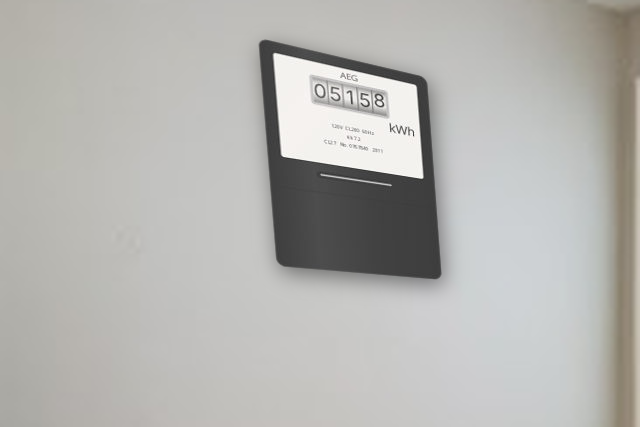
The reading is 5158; kWh
